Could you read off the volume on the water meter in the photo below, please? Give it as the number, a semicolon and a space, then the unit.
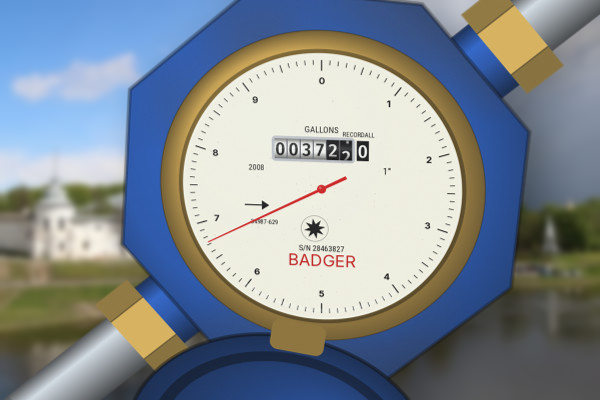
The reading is 37216.7; gal
